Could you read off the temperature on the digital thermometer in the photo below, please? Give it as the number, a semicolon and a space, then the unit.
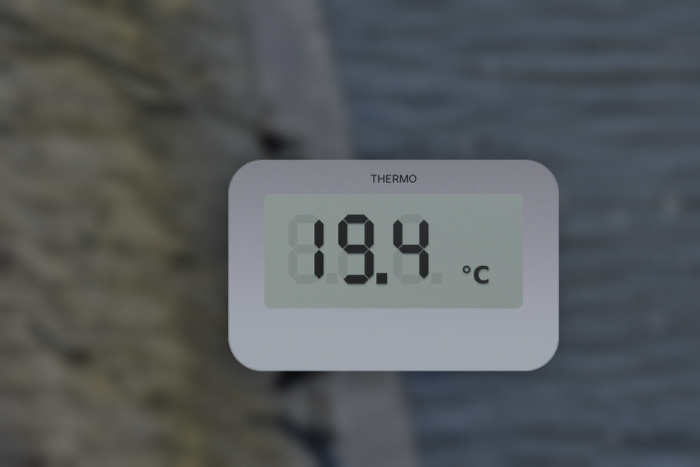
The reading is 19.4; °C
